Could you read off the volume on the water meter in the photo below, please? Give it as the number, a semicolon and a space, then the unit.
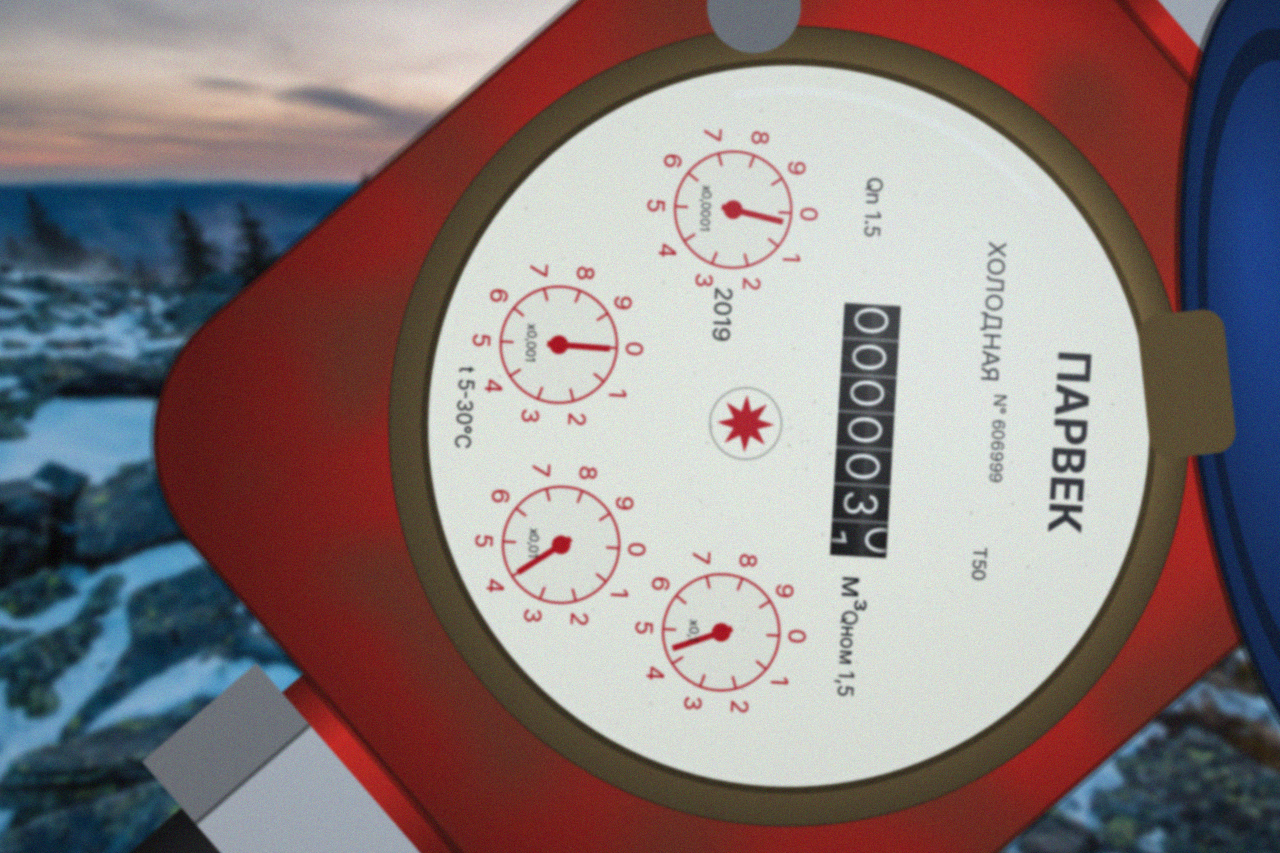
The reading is 30.4400; m³
